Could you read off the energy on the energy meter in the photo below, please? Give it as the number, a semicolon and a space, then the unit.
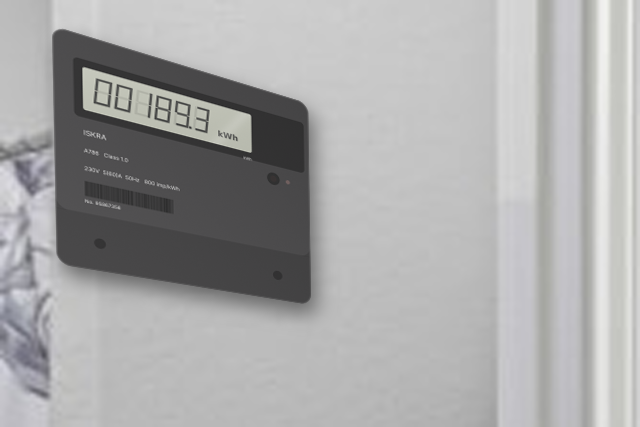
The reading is 189.3; kWh
